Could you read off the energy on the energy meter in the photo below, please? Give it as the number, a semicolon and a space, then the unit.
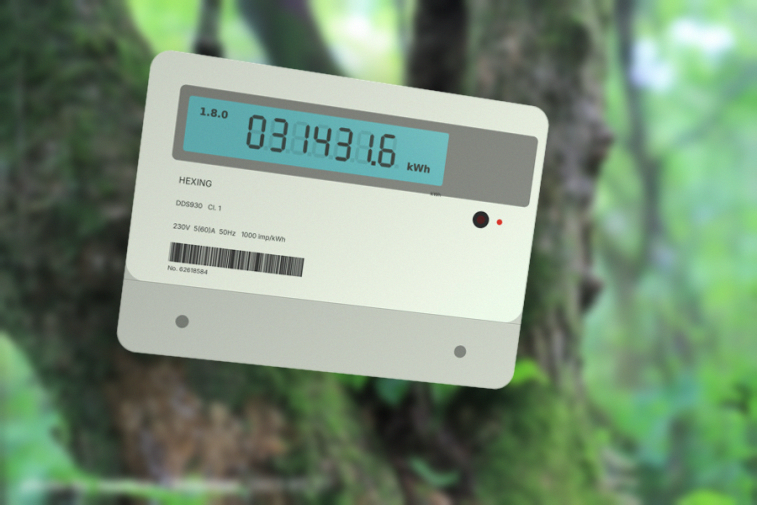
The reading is 31431.6; kWh
